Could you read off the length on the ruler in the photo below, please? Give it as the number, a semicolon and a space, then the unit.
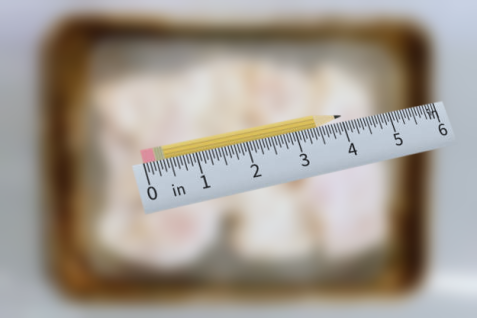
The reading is 4; in
